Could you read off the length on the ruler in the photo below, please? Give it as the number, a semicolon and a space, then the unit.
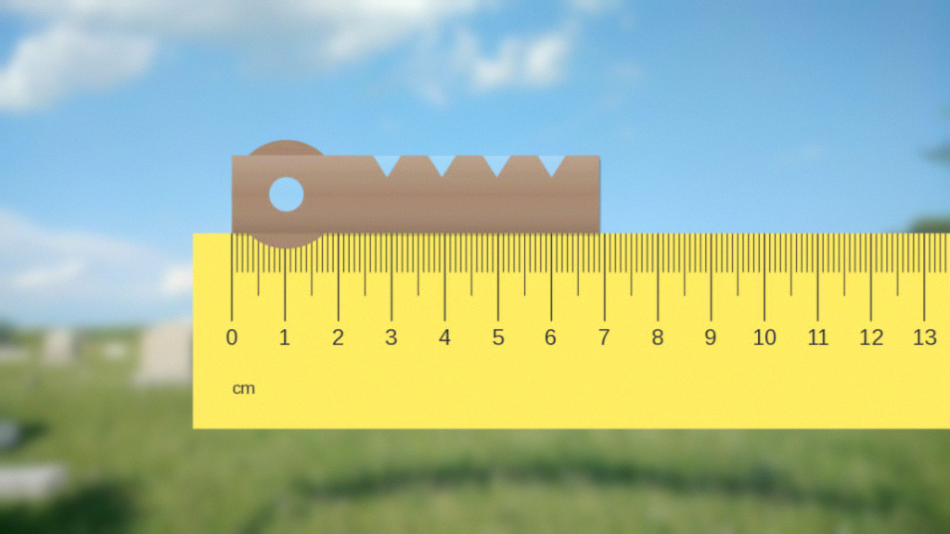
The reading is 6.9; cm
